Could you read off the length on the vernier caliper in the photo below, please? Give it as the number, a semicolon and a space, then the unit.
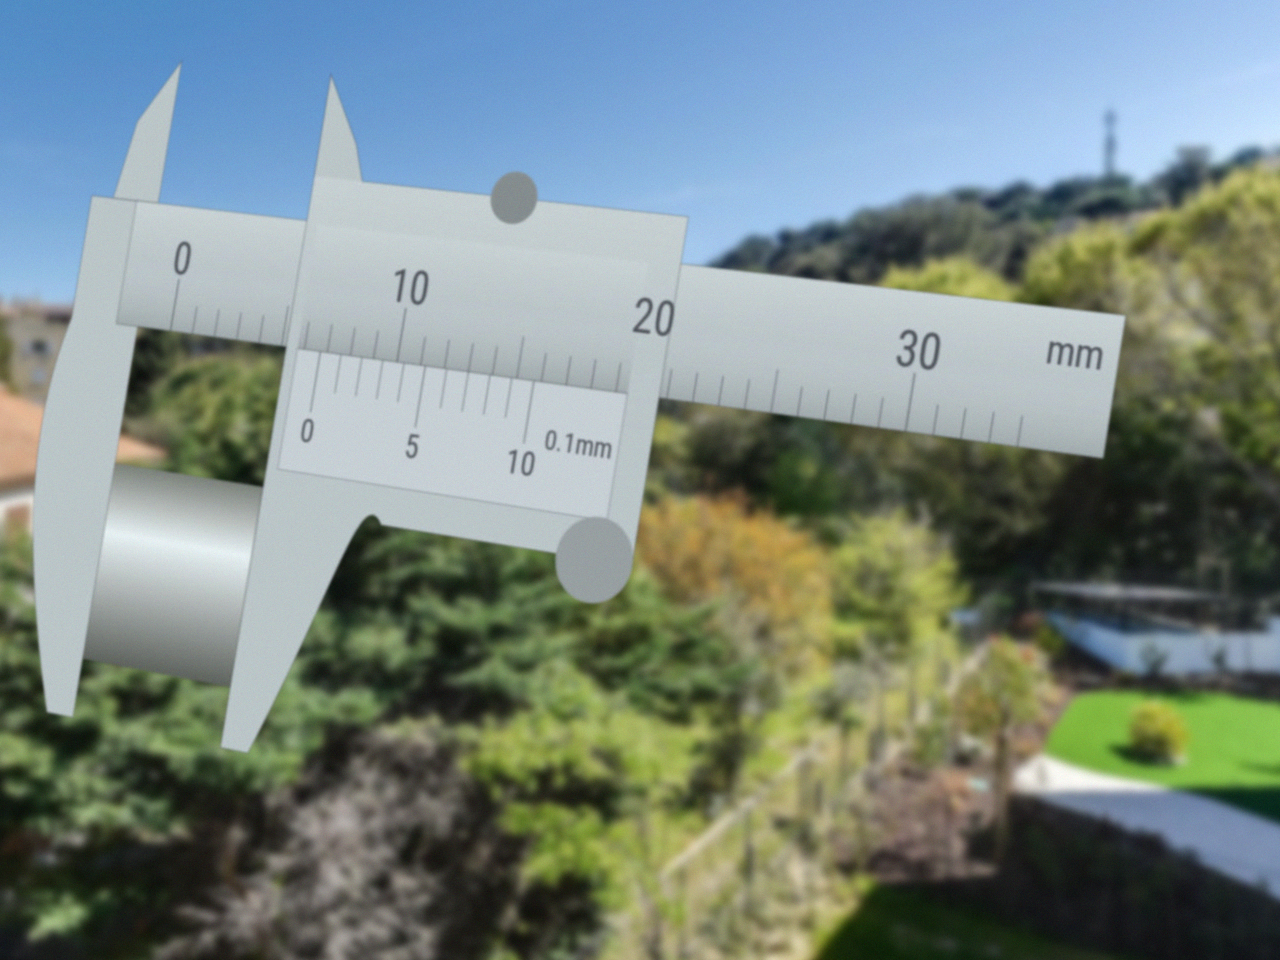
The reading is 6.7; mm
